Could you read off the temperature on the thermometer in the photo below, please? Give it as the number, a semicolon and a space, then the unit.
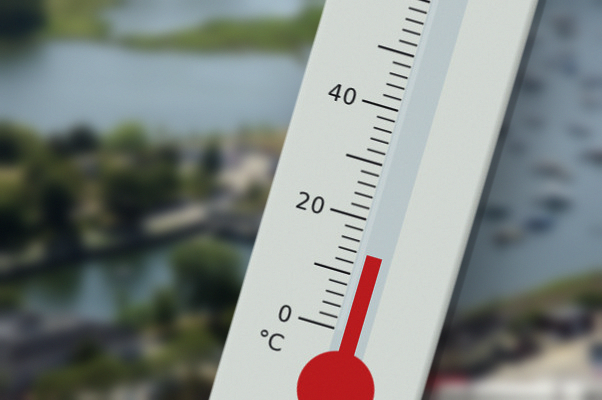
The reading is 14; °C
